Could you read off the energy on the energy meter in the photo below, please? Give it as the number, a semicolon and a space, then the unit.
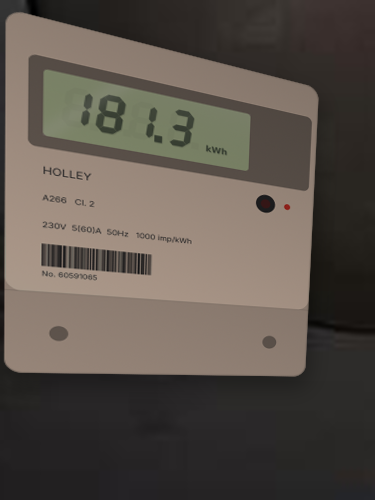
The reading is 181.3; kWh
